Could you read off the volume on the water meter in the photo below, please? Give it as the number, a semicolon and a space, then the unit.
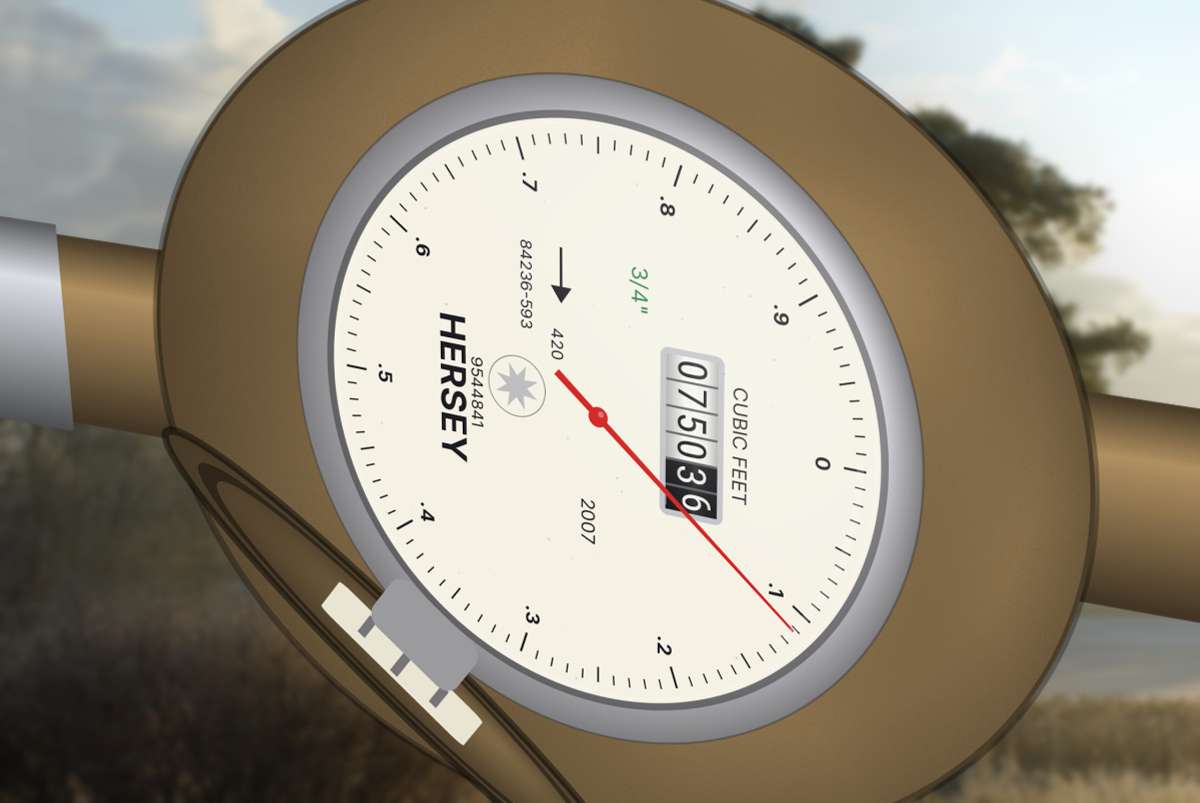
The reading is 75036.11; ft³
